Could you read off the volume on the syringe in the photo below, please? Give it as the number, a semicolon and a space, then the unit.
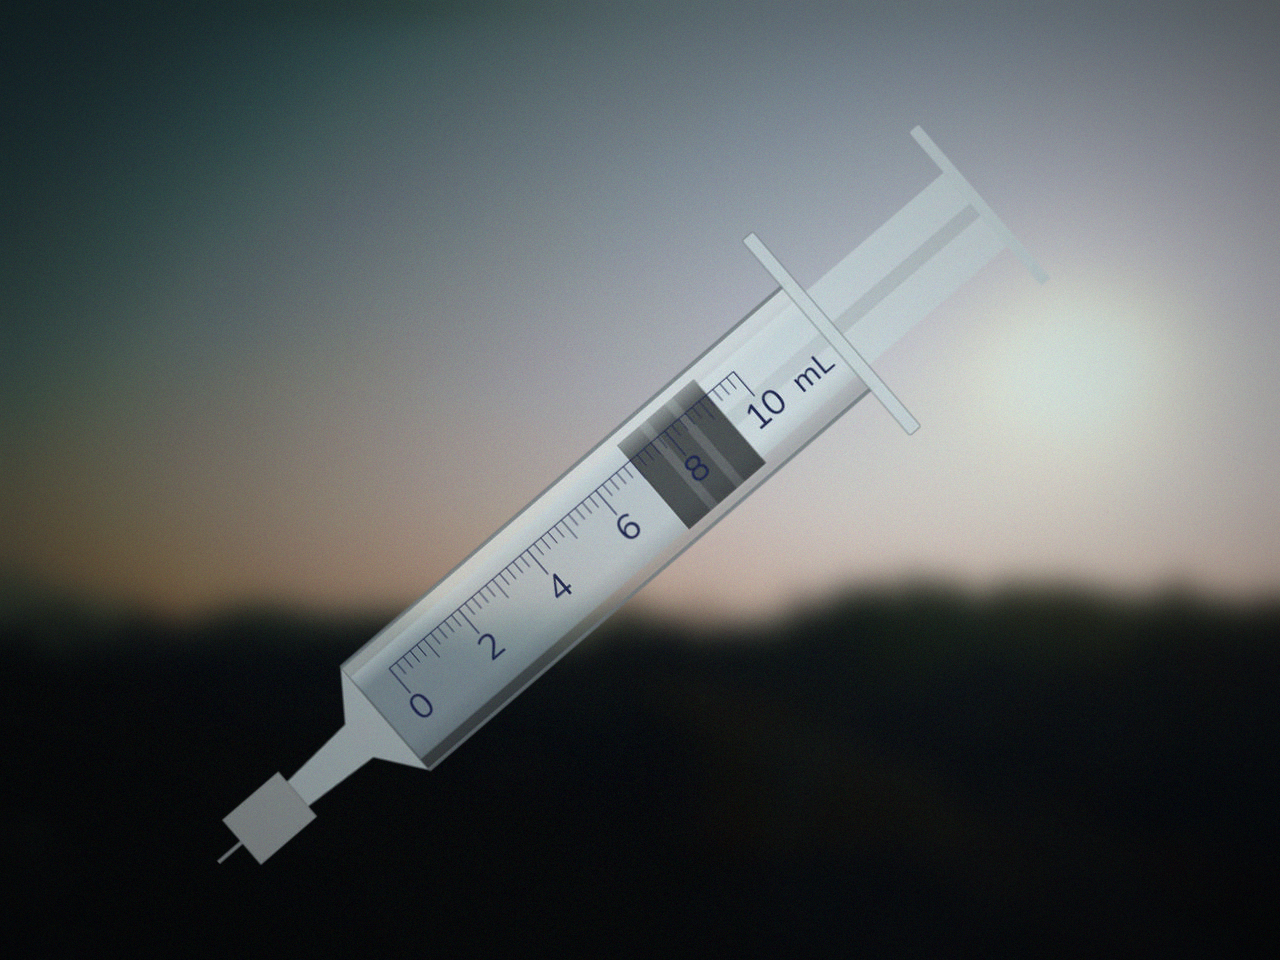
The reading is 7; mL
